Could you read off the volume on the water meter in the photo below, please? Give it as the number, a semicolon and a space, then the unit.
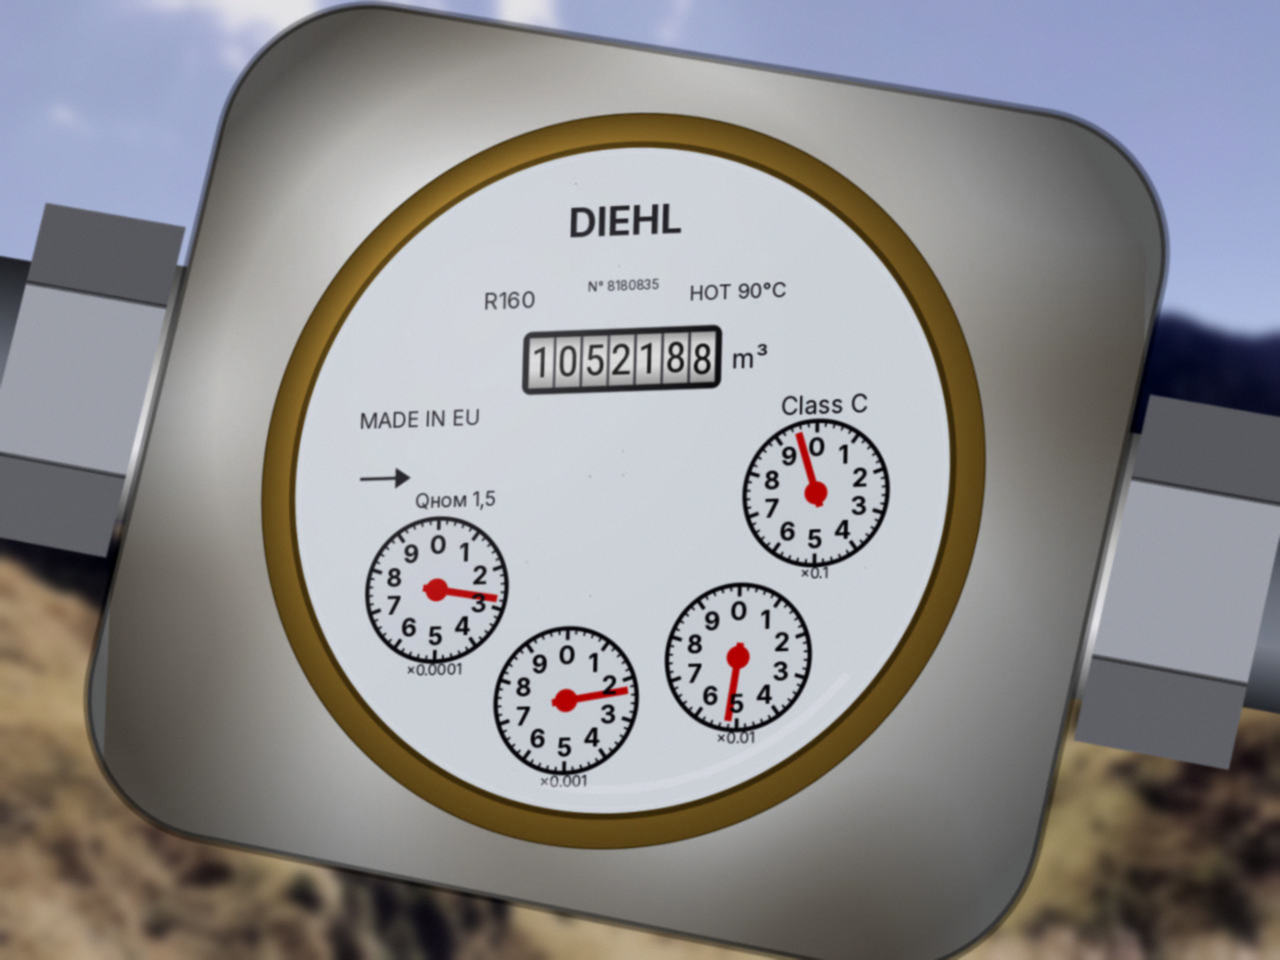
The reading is 1052187.9522; m³
